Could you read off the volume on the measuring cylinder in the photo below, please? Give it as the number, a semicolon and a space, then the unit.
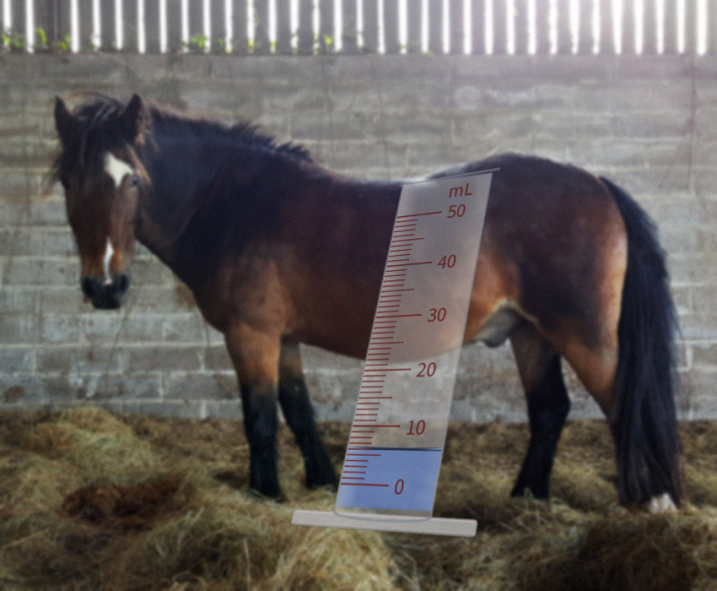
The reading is 6; mL
